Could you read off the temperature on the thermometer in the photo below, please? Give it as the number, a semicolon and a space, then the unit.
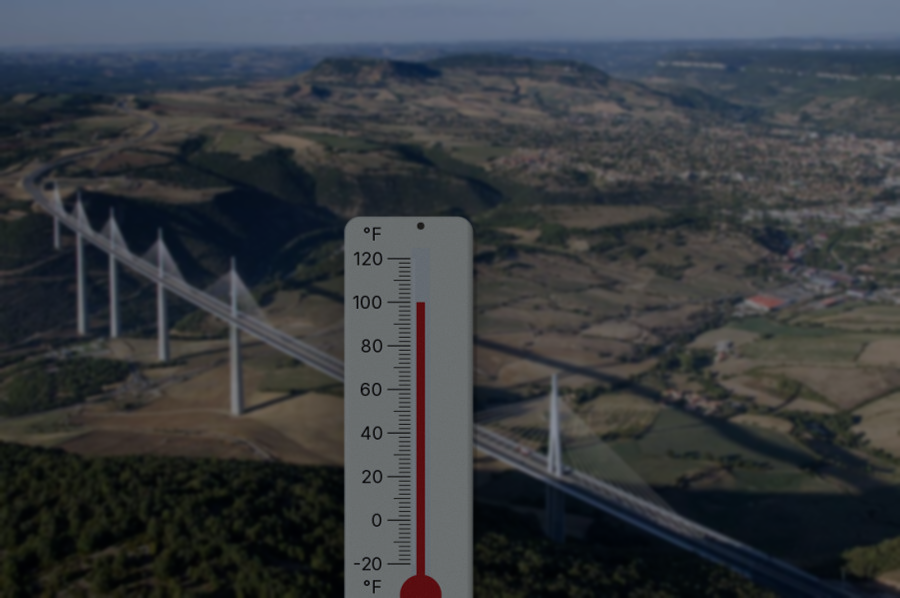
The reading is 100; °F
